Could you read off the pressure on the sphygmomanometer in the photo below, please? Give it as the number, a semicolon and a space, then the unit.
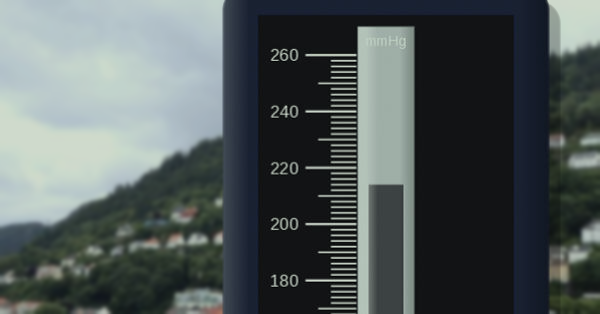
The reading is 214; mmHg
